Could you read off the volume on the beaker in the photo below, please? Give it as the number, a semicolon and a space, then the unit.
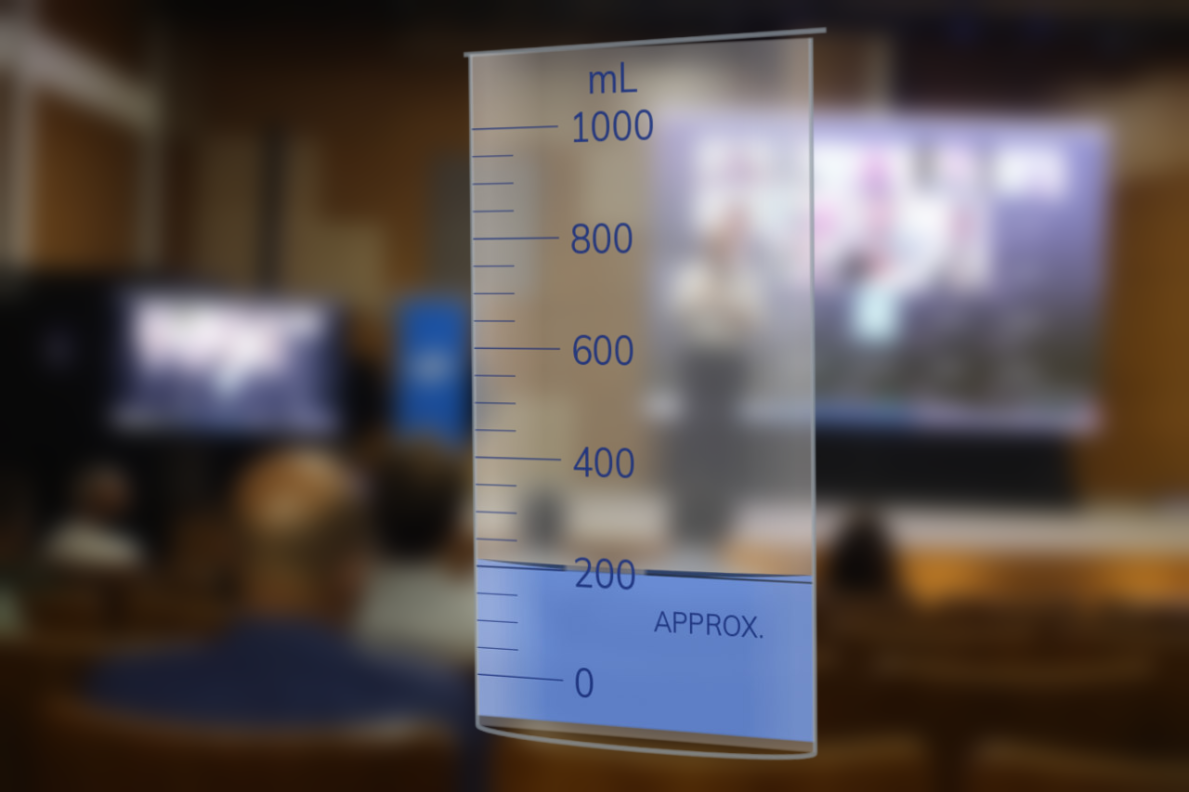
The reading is 200; mL
